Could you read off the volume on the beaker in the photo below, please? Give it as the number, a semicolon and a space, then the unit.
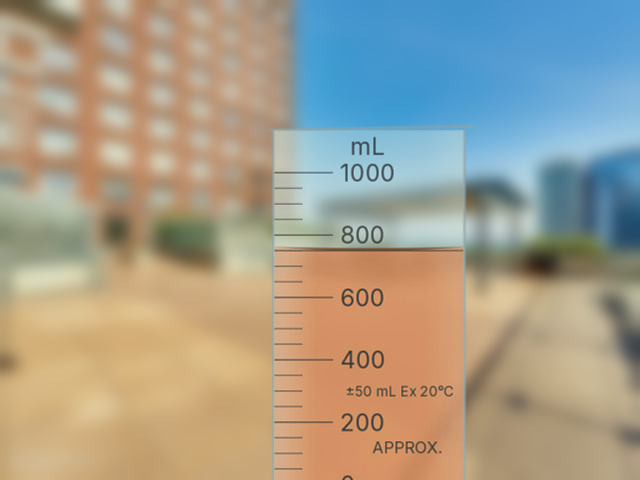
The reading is 750; mL
